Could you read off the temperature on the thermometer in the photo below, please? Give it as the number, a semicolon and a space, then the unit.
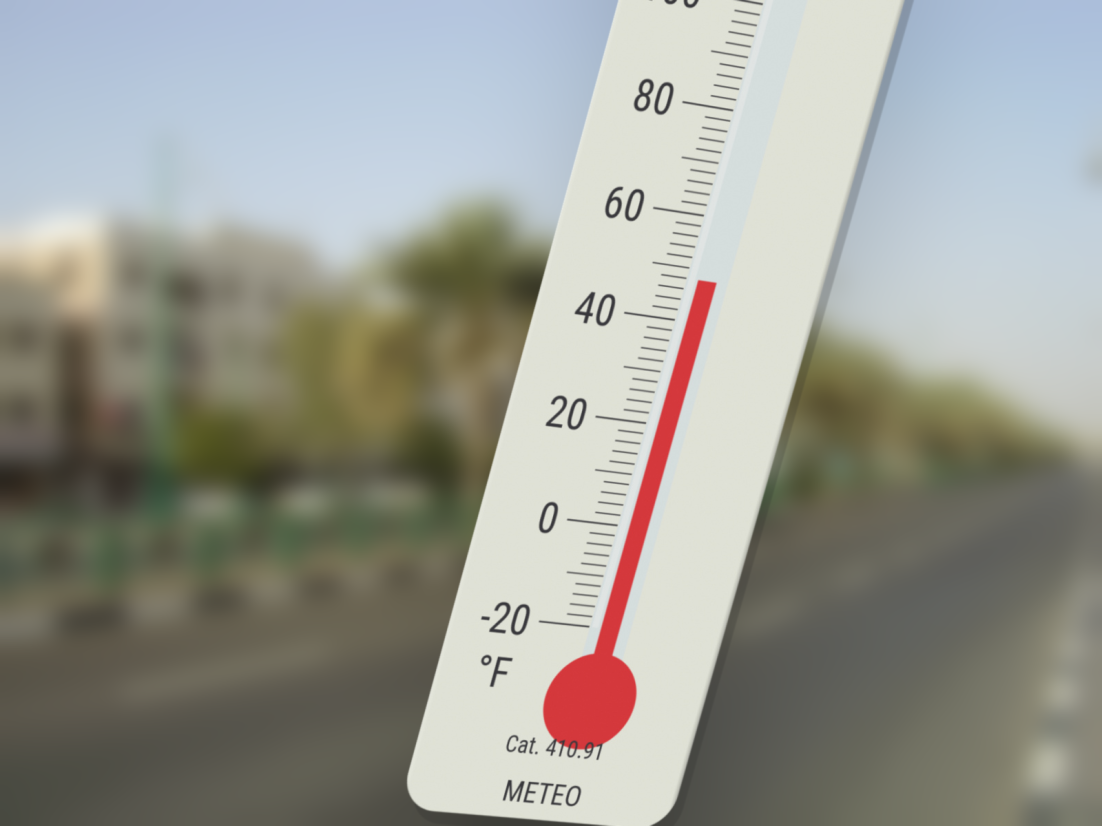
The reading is 48; °F
